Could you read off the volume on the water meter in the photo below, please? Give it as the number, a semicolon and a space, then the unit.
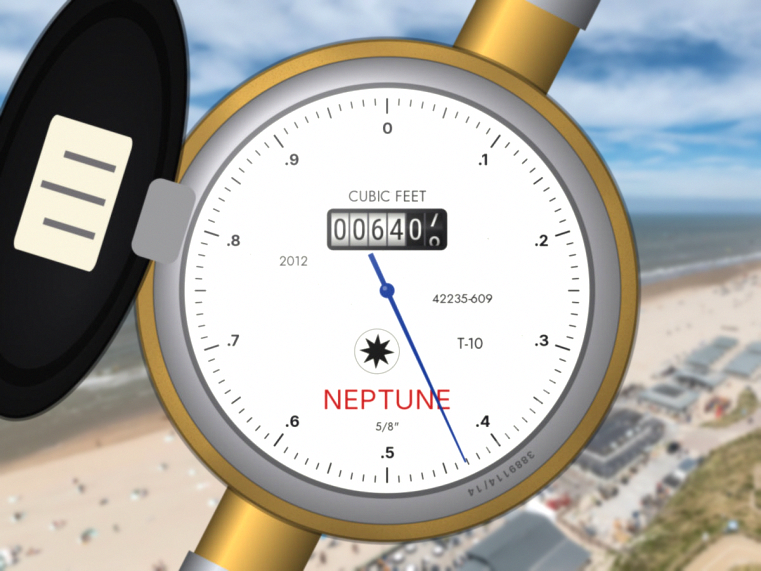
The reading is 6407.43; ft³
